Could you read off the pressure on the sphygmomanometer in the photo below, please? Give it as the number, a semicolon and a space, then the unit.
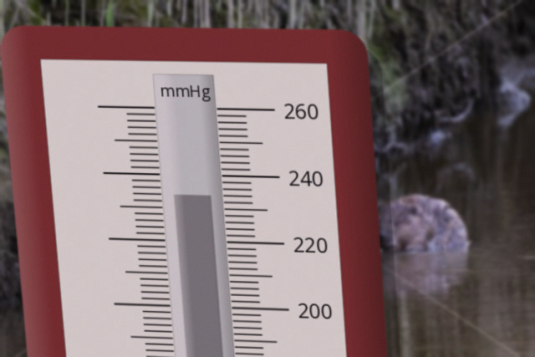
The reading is 234; mmHg
